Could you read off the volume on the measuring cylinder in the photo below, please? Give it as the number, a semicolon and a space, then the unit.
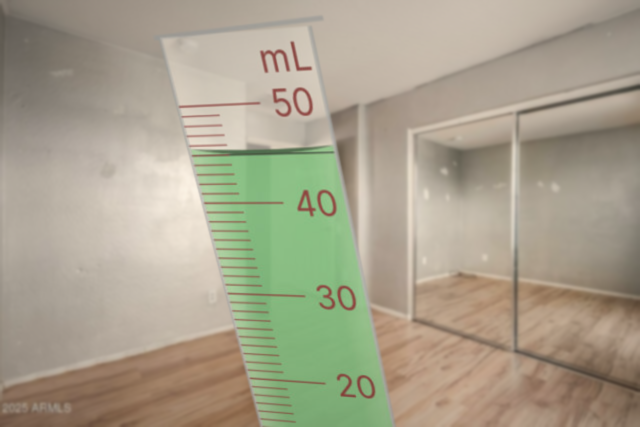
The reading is 45; mL
